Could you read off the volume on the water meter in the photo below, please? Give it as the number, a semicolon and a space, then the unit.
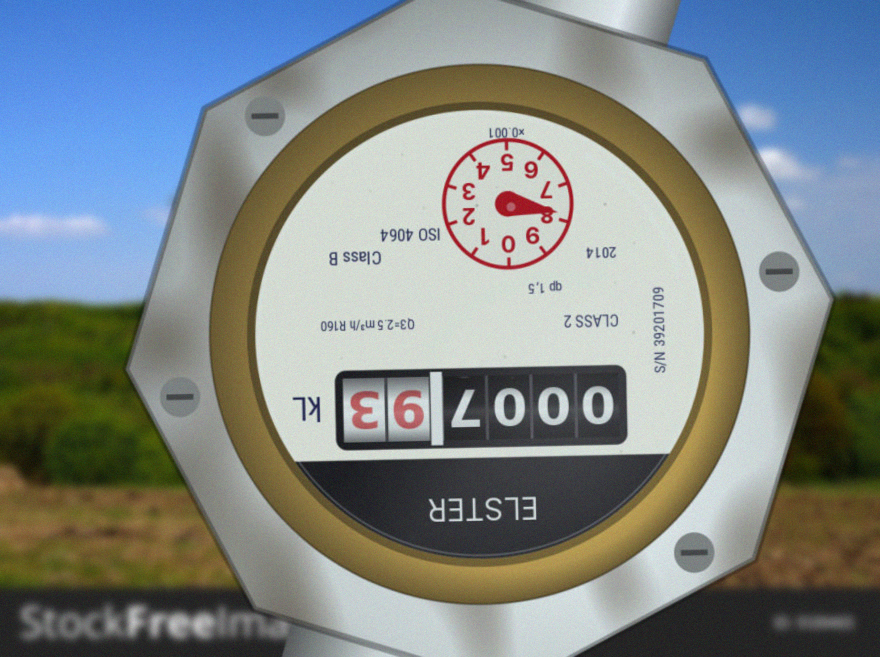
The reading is 7.937; kL
